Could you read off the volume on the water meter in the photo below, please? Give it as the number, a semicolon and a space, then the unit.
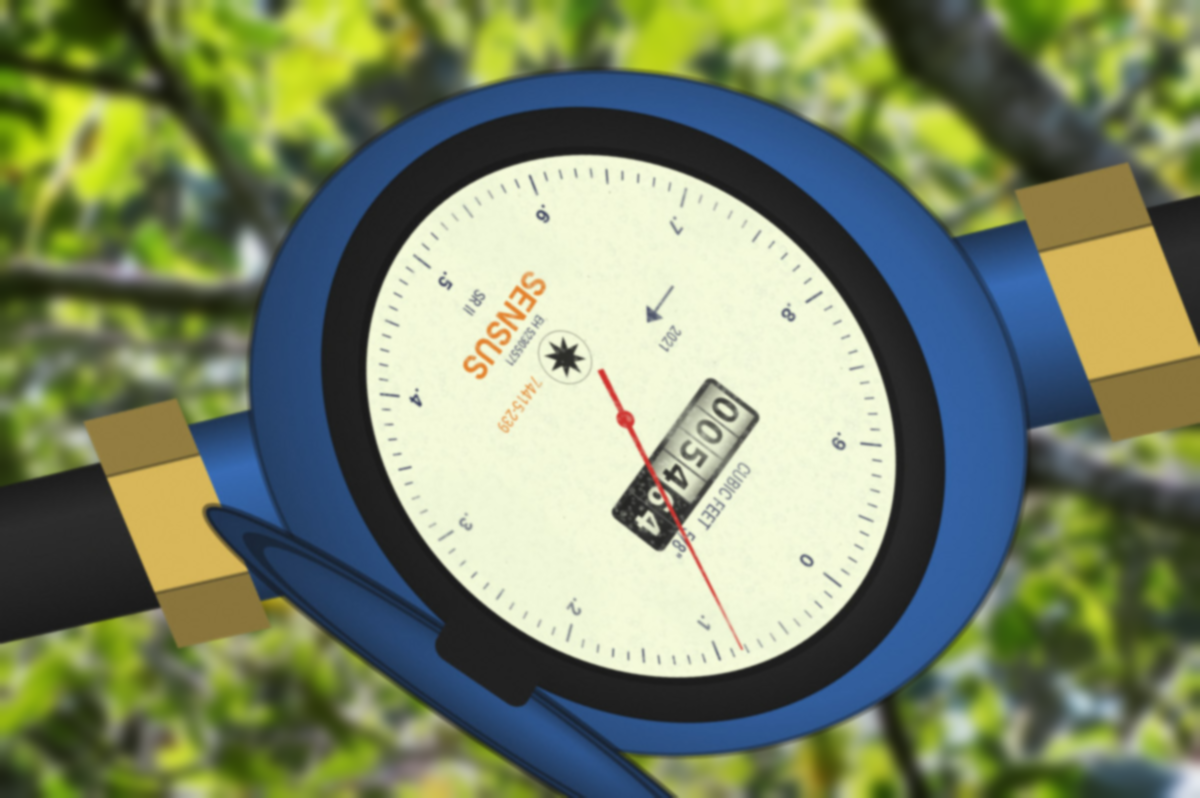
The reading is 5464.08; ft³
